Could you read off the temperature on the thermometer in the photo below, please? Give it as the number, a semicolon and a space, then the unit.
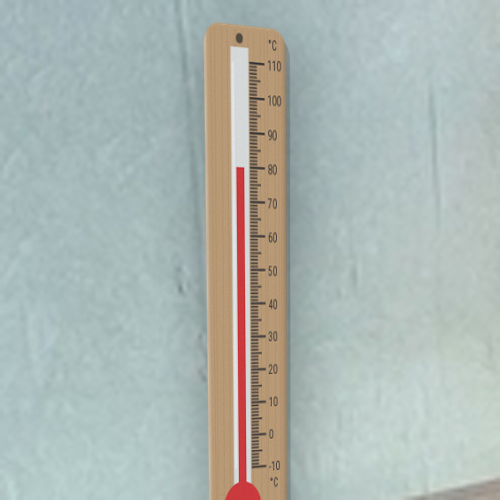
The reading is 80; °C
